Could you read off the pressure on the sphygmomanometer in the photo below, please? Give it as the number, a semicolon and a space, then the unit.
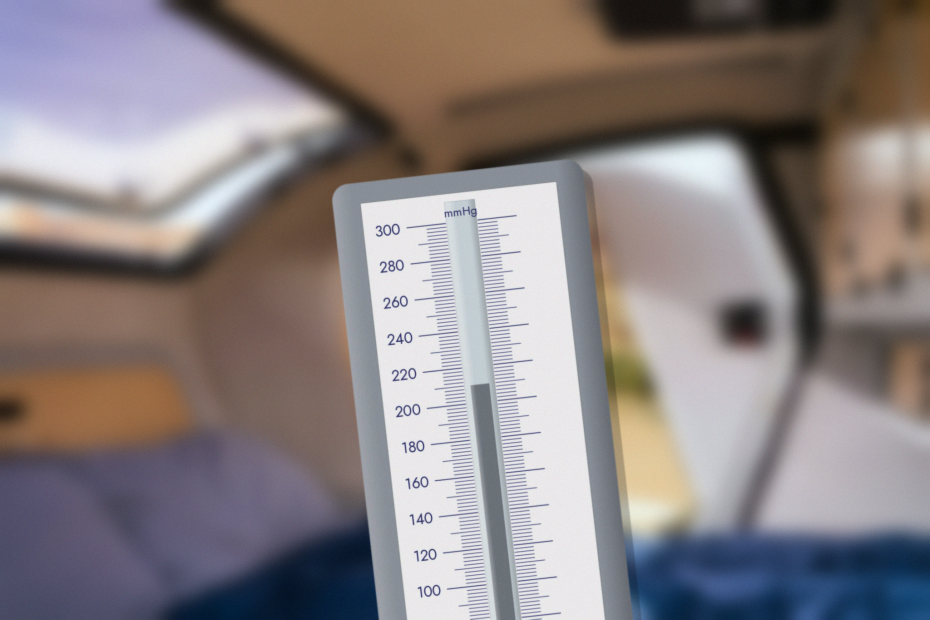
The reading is 210; mmHg
